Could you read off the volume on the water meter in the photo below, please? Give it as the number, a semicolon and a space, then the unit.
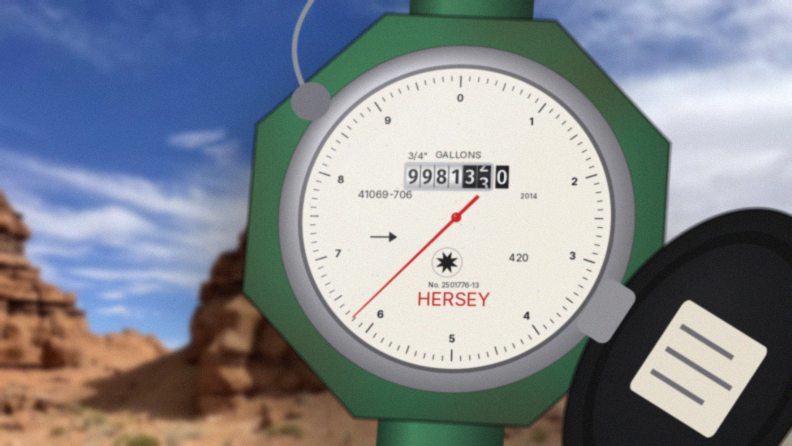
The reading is 9981326.2; gal
